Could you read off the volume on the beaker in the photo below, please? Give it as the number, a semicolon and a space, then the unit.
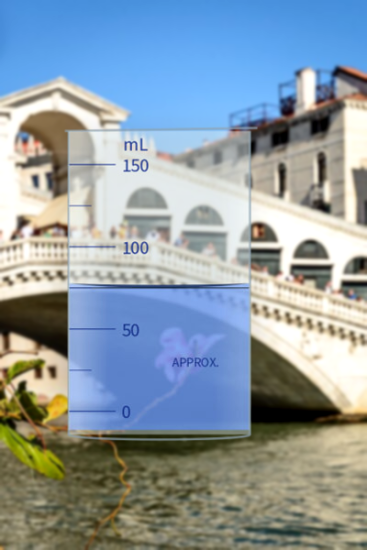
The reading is 75; mL
